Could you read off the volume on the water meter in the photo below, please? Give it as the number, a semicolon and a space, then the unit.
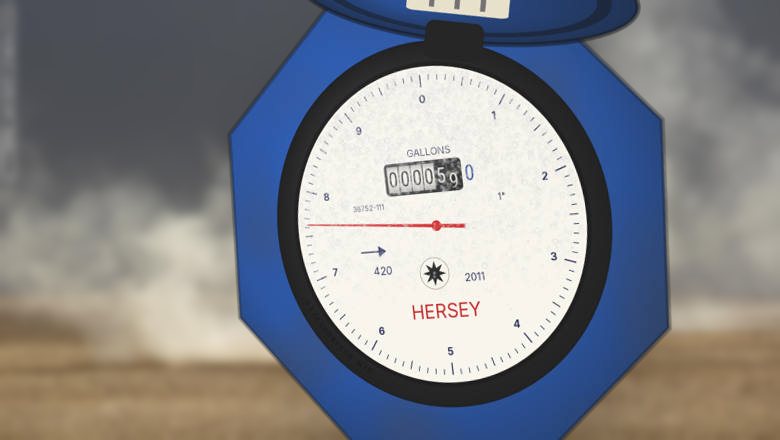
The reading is 587.6; gal
